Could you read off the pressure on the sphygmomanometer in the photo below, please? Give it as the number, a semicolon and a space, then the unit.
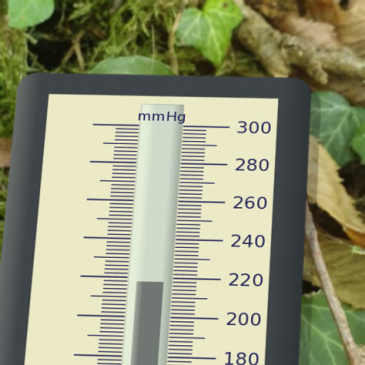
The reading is 218; mmHg
